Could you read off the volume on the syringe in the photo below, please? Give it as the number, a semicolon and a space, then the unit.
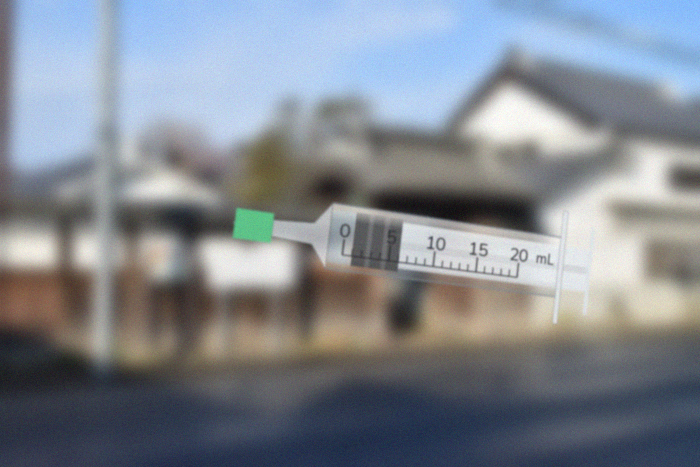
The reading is 1; mL
